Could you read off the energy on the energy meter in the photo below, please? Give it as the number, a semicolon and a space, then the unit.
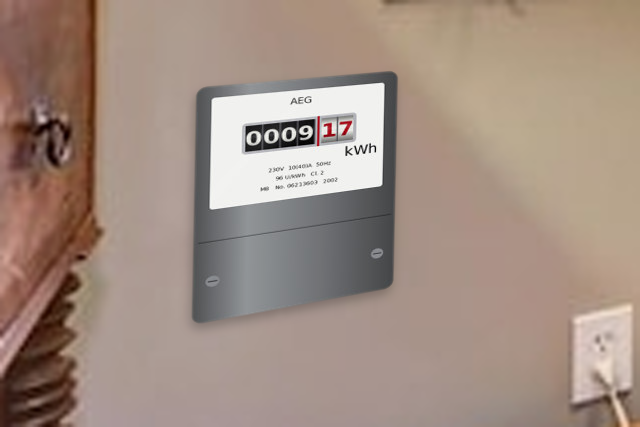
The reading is 9.17; kWh
